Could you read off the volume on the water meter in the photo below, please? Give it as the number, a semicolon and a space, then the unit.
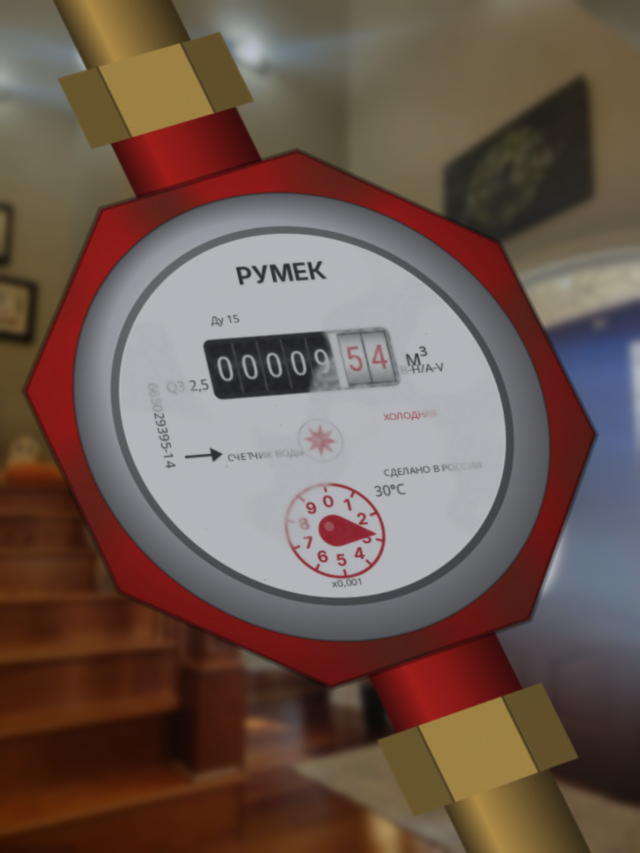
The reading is 9.542; m³
